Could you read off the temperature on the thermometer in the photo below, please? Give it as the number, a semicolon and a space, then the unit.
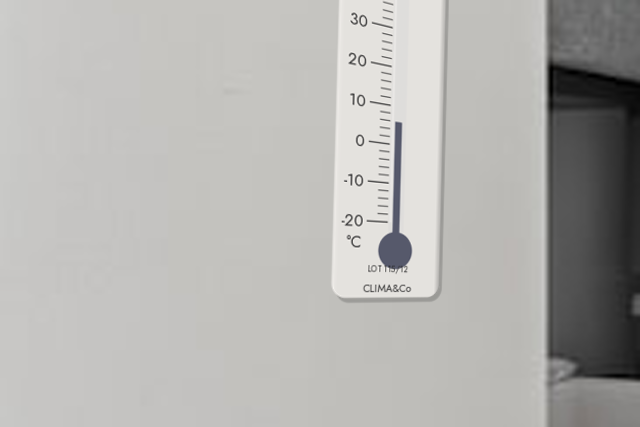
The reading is 6; °C
